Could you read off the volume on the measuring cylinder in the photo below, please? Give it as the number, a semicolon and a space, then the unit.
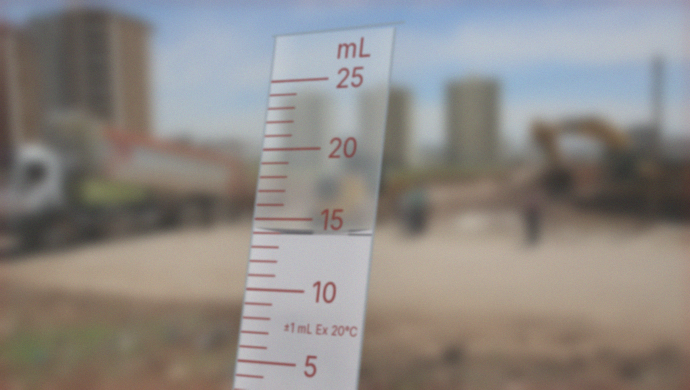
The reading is 14; mL
